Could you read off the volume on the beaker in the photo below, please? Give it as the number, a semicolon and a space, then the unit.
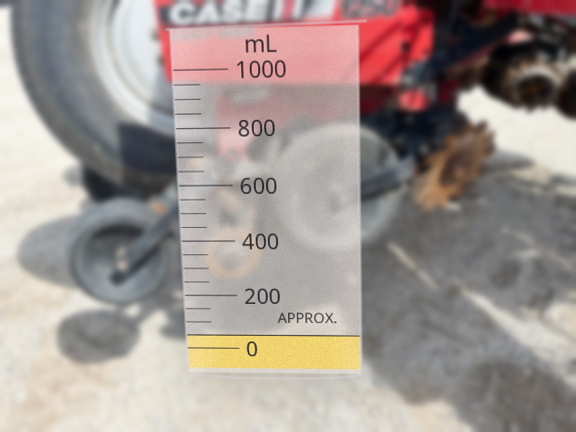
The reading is 50; mL
